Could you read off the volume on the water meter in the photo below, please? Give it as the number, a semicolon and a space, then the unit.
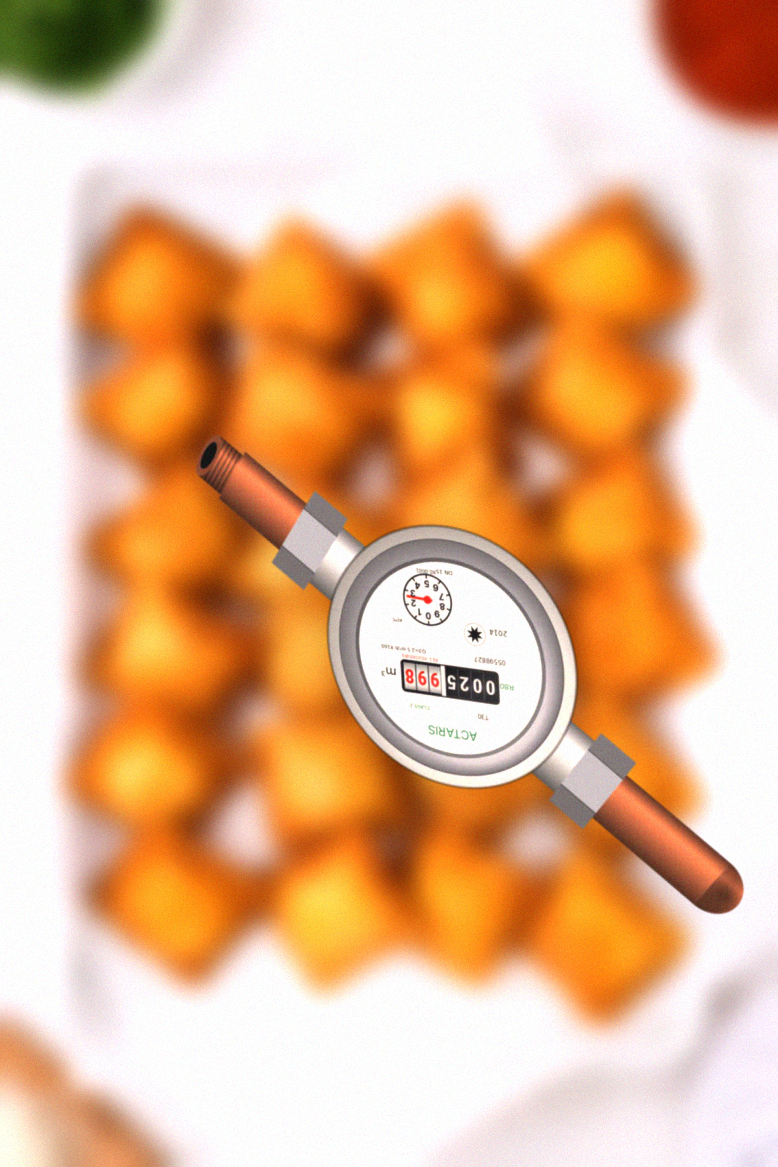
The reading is 25.9982; m³
